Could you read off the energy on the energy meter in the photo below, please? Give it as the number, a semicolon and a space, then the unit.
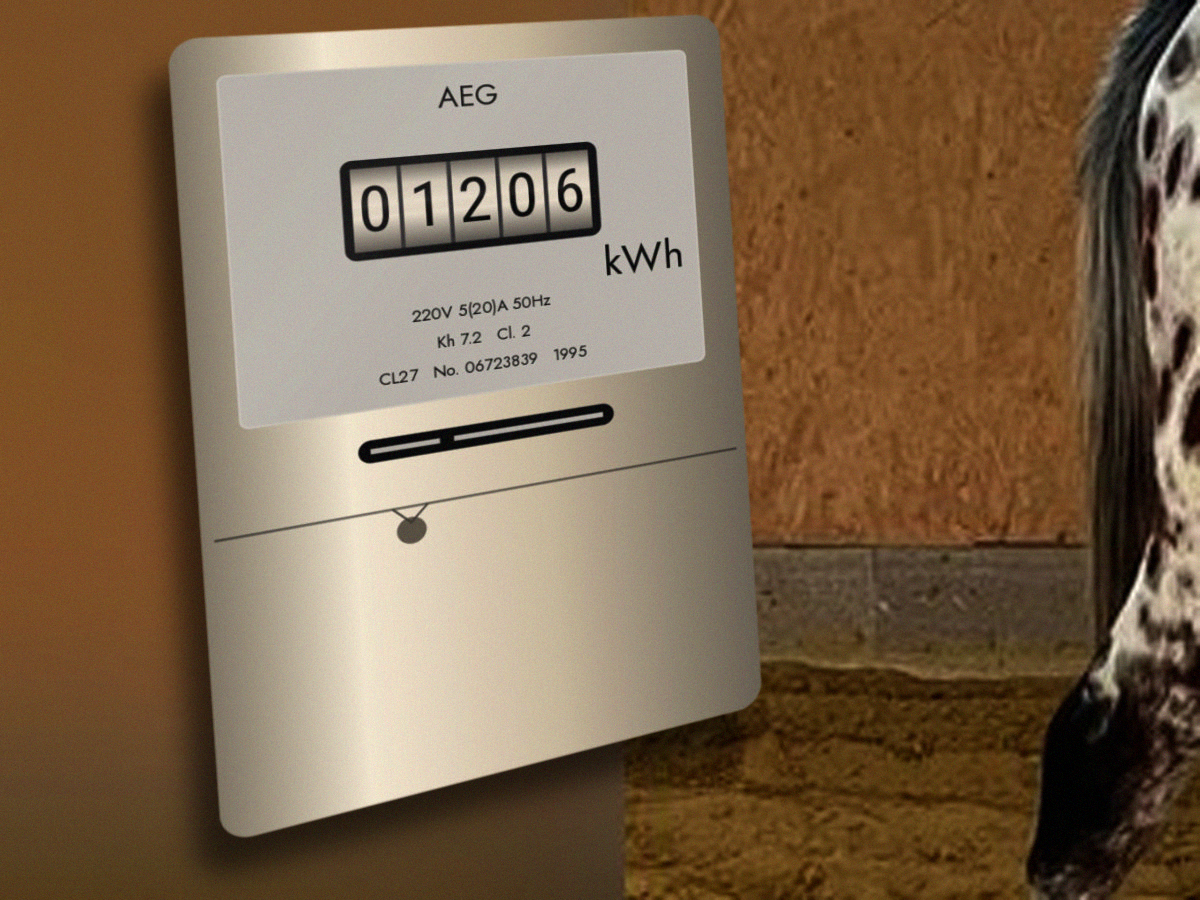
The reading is 1206; kWh
